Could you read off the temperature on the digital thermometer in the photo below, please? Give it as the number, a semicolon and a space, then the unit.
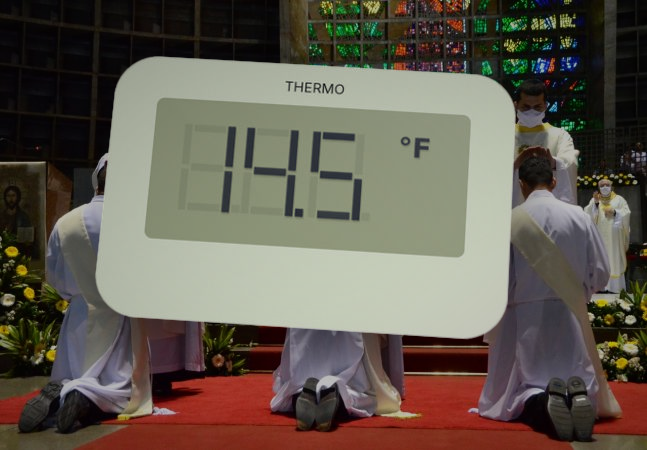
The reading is 14.5; °F
